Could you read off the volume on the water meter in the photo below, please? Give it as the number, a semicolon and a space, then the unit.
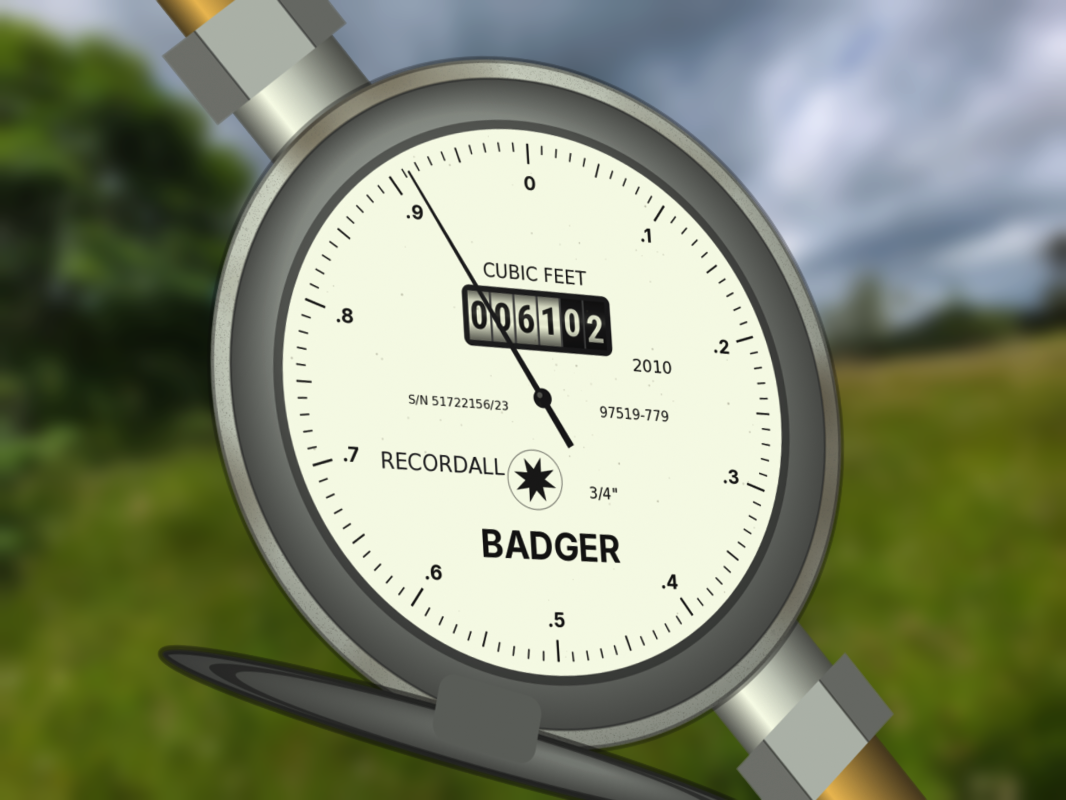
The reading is 6101.91; ft³
